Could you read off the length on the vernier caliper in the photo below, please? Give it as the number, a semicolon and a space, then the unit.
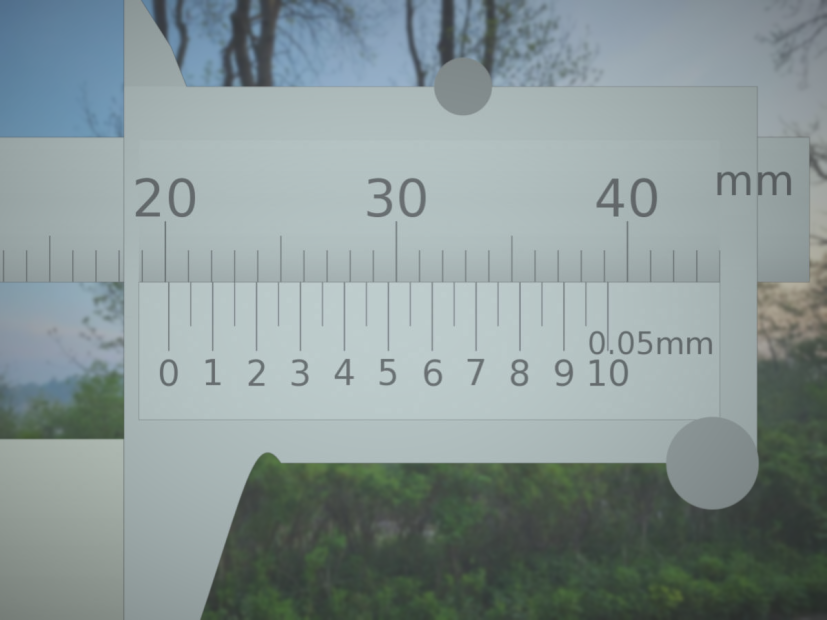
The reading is 20.15; mm
